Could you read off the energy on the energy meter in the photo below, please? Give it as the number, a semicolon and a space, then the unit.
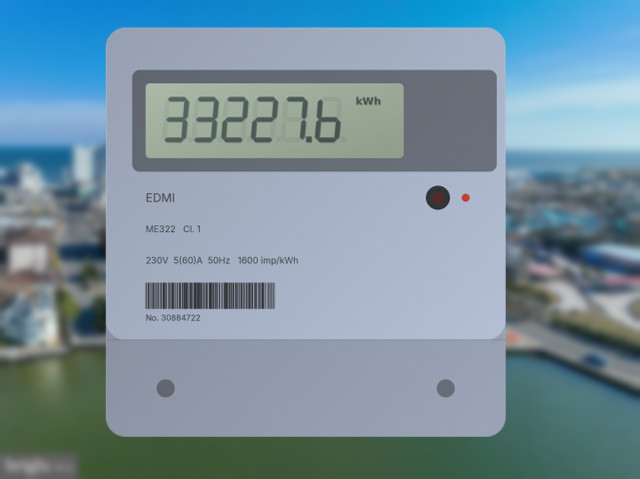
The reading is 33227.6; kWh
